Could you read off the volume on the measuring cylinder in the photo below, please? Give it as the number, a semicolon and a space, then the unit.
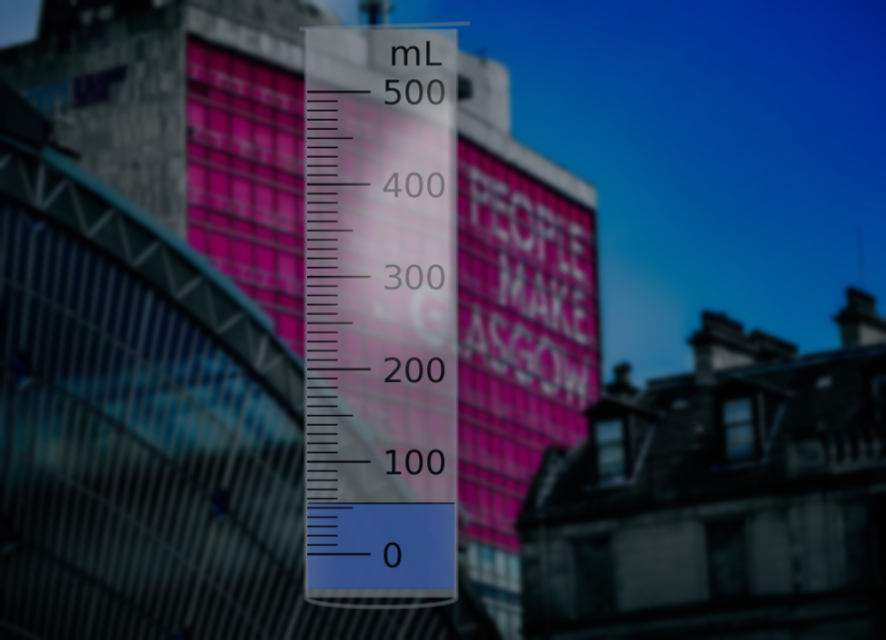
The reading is 55; mL
